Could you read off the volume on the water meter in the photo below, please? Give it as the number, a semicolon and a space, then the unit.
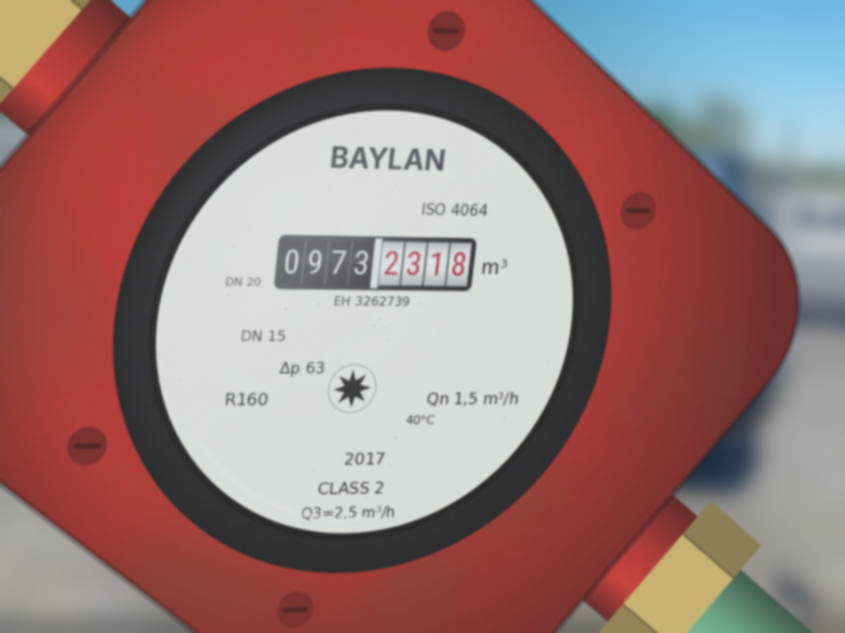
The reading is 973.2318; m³
